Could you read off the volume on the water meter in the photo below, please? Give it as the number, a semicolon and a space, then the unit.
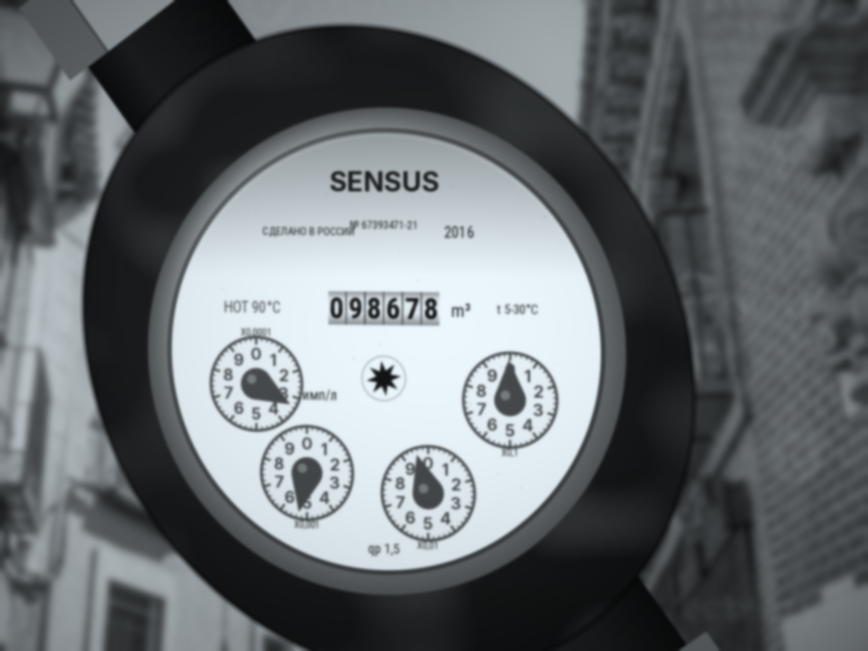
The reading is 98677.9953; m³
